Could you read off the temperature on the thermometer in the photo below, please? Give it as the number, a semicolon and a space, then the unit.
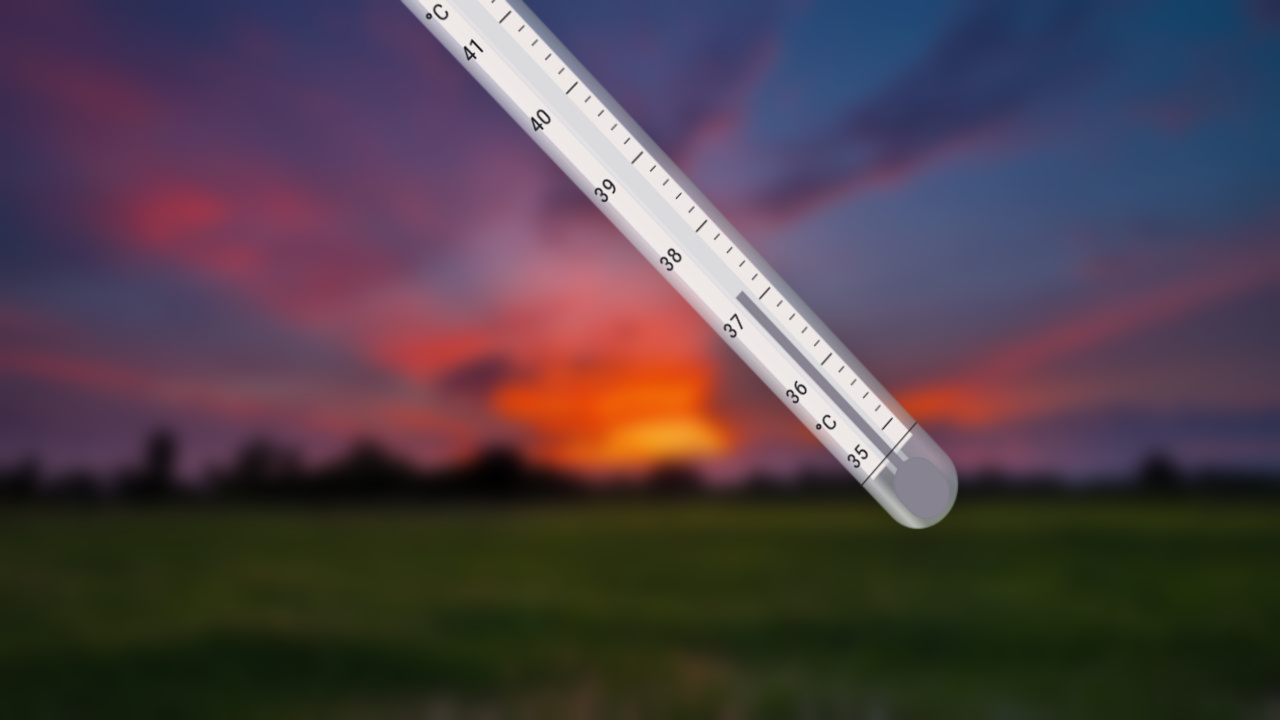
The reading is 37.2; °C
